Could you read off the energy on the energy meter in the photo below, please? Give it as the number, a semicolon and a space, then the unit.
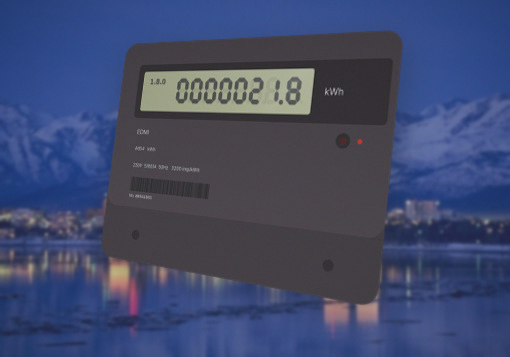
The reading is 21.8; kWh
